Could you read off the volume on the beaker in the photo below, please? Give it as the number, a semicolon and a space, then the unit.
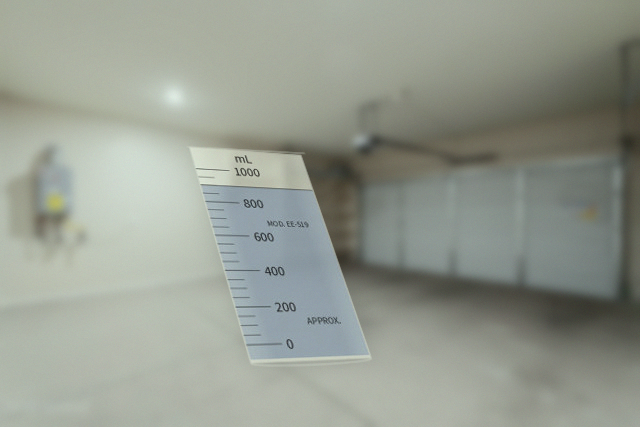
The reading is 900; mL
